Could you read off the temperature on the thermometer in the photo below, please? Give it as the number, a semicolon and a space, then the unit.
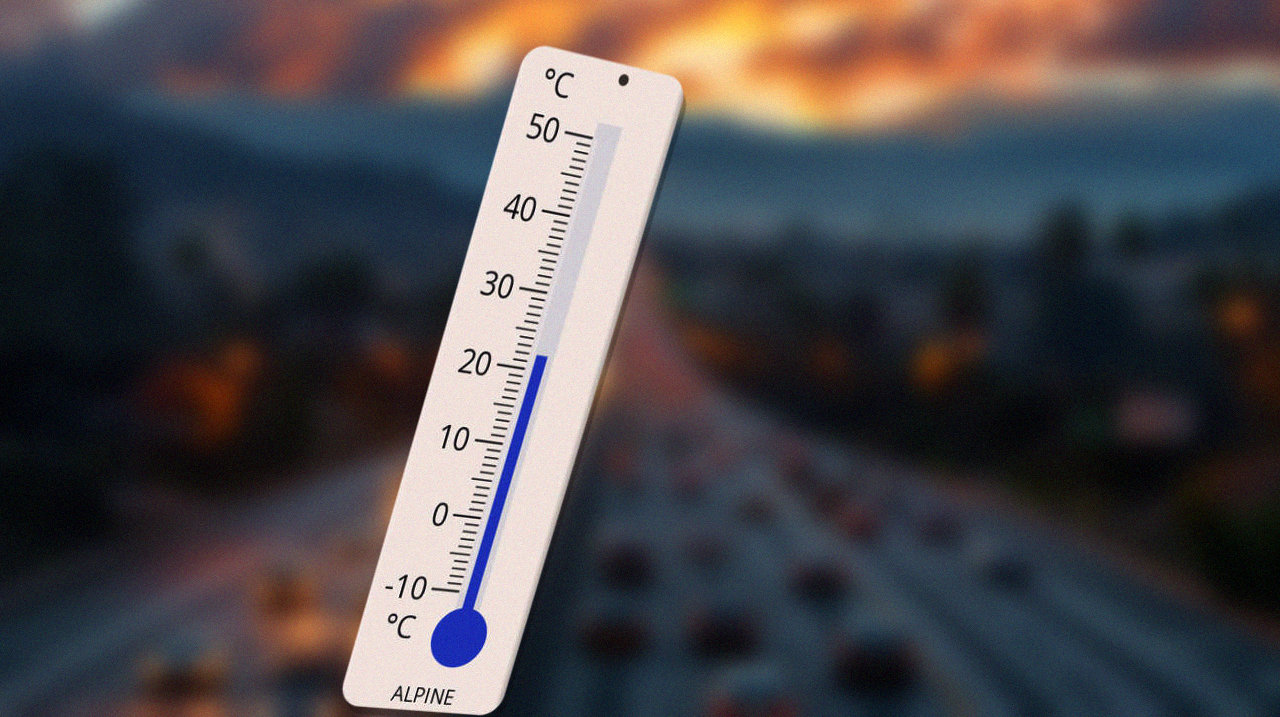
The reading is 22; °C
